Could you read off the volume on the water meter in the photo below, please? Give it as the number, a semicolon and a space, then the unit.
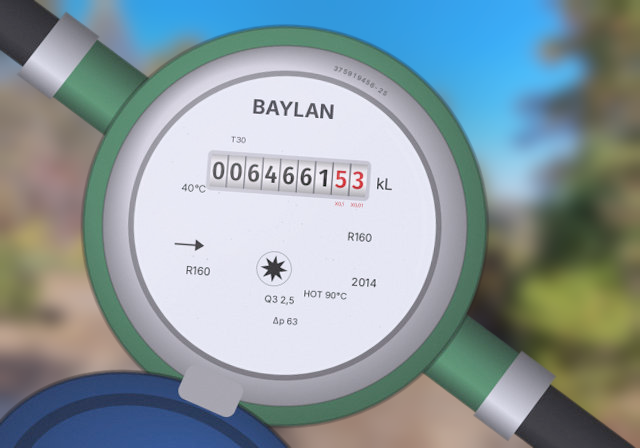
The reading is 64661.53; kL
